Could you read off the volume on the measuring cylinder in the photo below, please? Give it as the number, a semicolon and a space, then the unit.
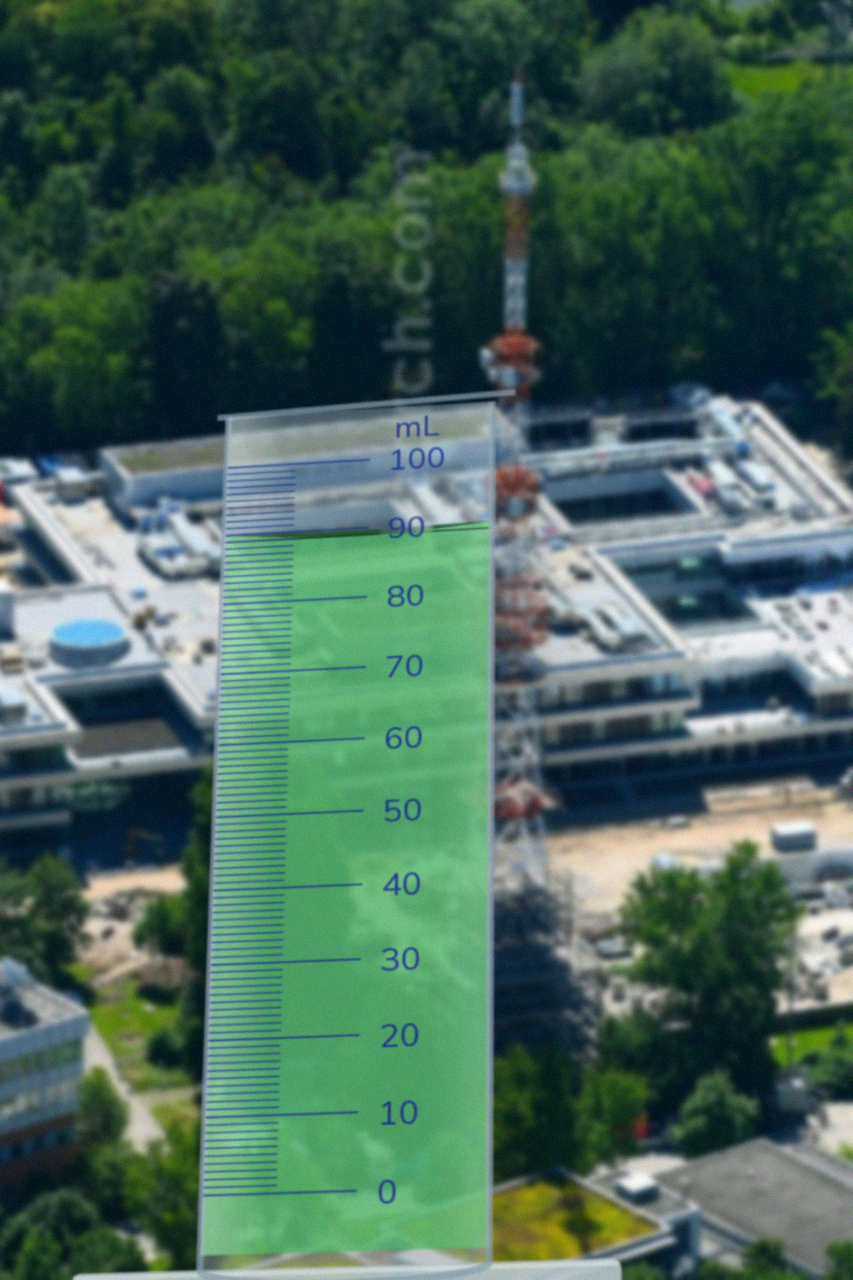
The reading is 89; mL
